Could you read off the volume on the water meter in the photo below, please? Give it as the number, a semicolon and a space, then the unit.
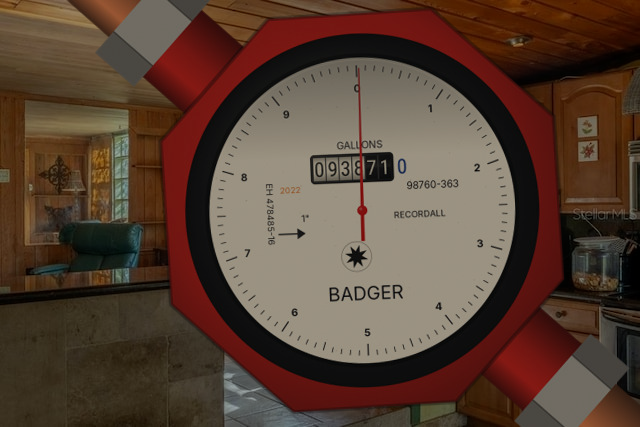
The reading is 938710.0; gal
